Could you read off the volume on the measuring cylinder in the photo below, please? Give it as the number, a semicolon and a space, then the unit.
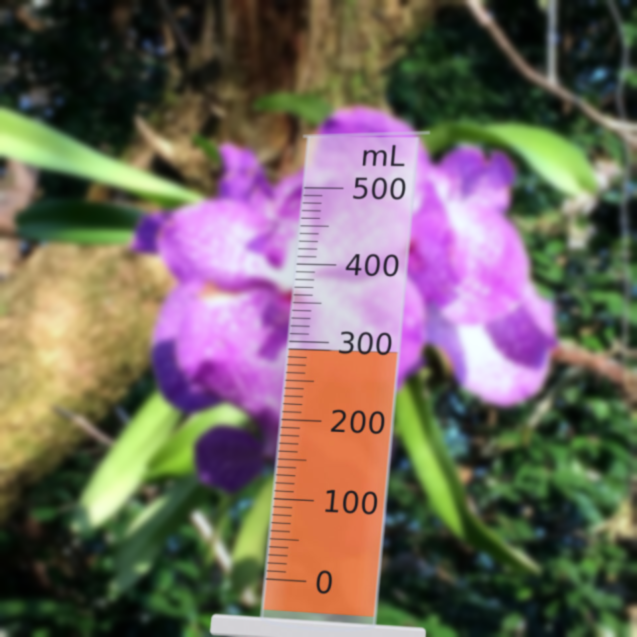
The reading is 290; mL
